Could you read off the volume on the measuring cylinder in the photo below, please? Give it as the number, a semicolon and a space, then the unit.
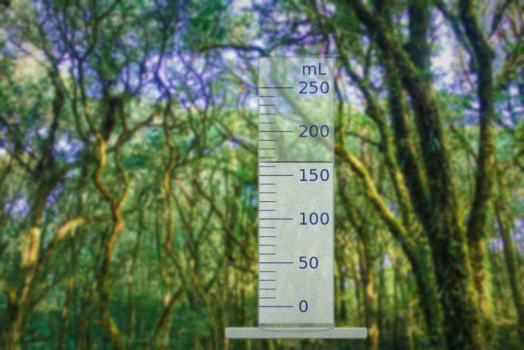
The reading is 165; mL
